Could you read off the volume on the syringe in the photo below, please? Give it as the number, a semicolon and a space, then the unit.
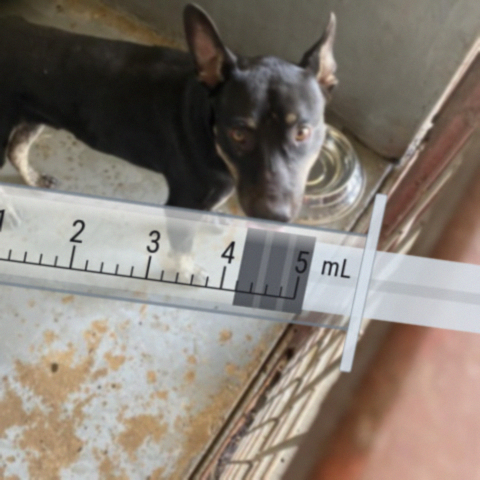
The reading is 4.2; mL
